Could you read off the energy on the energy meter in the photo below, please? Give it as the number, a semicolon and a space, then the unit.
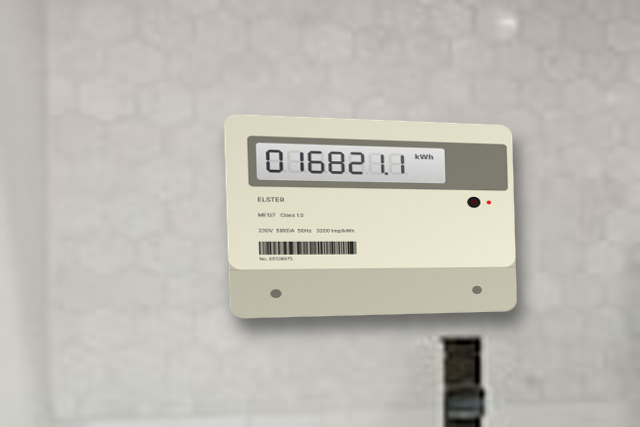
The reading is 16821.1; kWh
